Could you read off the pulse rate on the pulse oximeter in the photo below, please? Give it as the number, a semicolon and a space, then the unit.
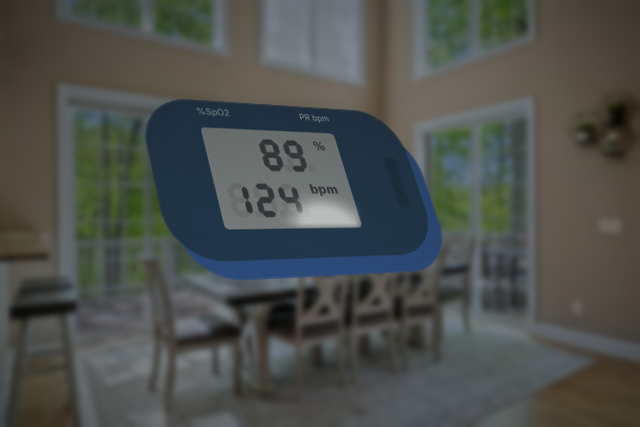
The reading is 124; bpm
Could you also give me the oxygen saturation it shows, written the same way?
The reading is 89; %
